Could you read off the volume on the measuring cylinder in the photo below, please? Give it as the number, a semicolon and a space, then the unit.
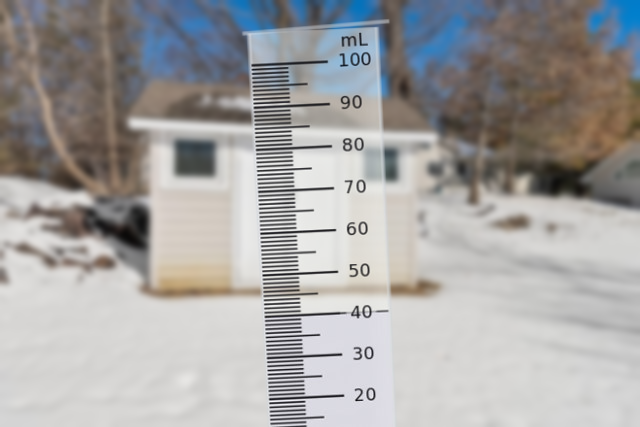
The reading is 40; mL
